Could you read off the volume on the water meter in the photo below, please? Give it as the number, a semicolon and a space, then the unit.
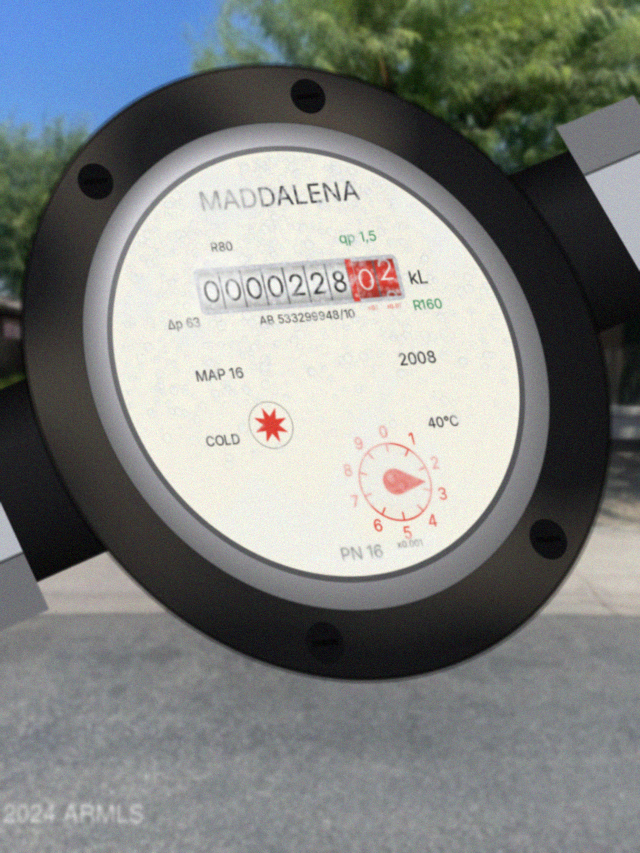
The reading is 228.022; kL
